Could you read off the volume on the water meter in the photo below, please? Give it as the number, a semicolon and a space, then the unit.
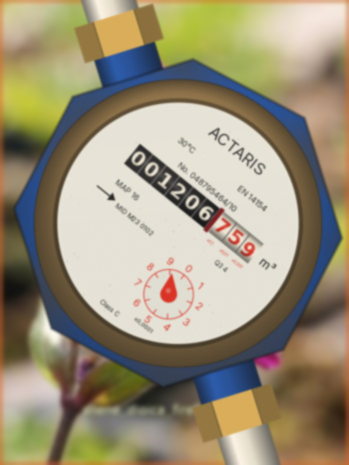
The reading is 1206.7589; m³
